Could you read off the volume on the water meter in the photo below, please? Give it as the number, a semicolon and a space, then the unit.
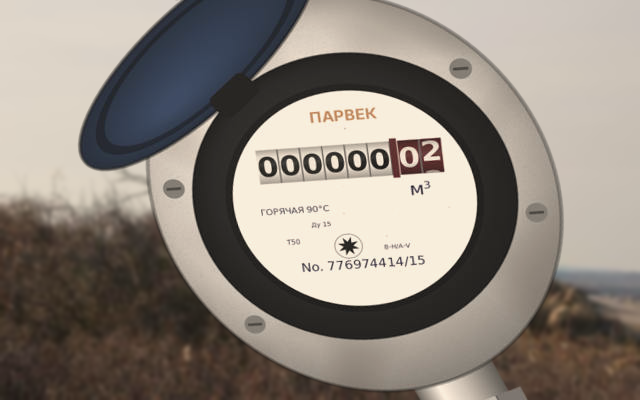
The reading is 0.02; m³
